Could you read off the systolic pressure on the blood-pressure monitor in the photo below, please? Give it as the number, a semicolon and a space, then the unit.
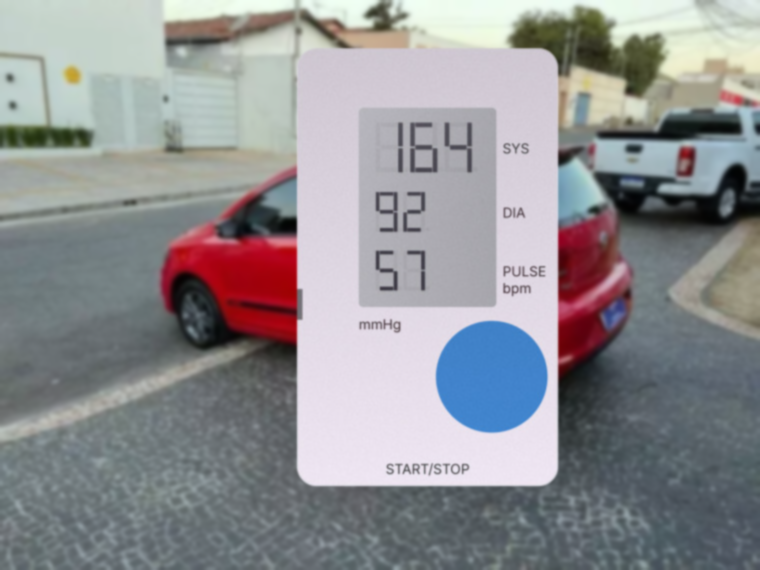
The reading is 164; mmHg
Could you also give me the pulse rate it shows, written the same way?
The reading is 57; bpm
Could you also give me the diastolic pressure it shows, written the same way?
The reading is 92; mmHg
